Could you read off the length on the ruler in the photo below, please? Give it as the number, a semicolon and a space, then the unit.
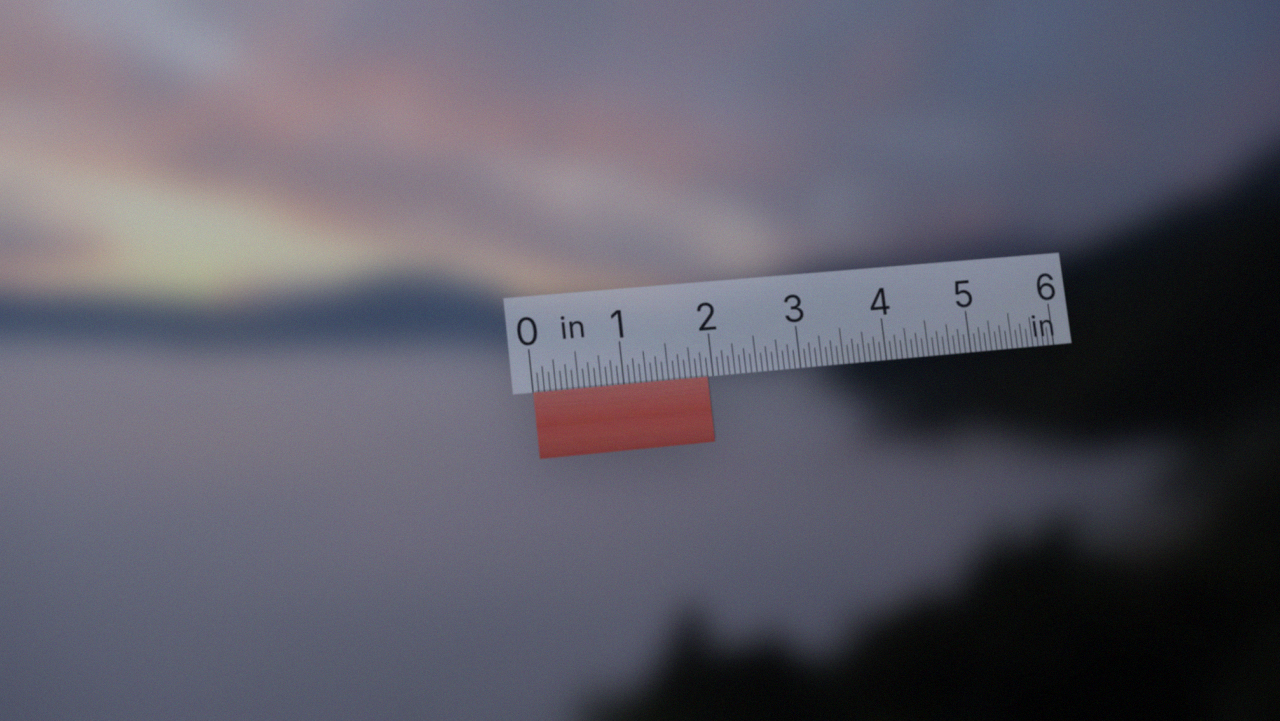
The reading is 1.9375; in
